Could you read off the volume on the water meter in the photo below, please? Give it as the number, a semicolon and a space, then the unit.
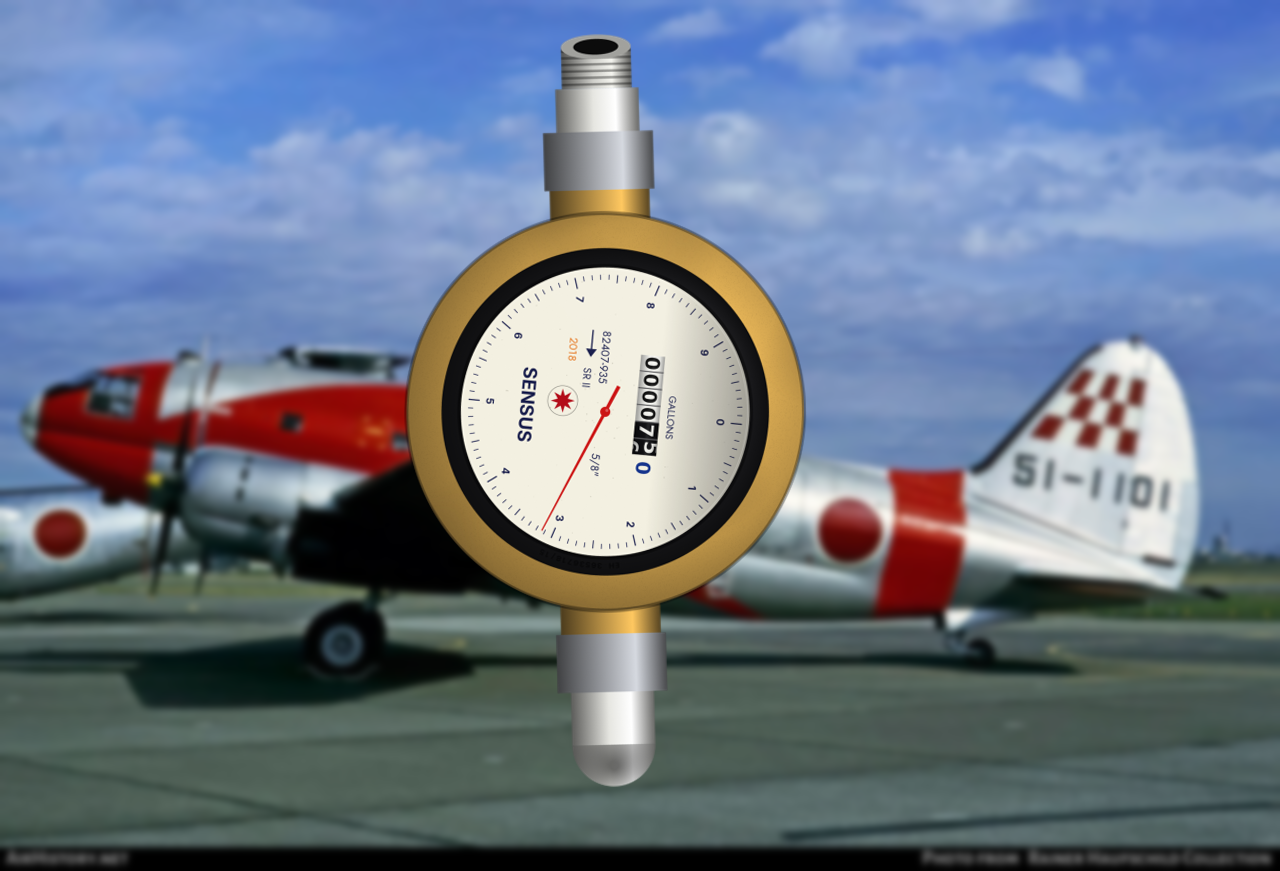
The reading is 753.1; gal
